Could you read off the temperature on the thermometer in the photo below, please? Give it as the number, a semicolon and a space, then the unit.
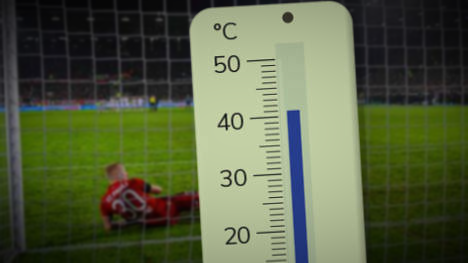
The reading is 41; °C
